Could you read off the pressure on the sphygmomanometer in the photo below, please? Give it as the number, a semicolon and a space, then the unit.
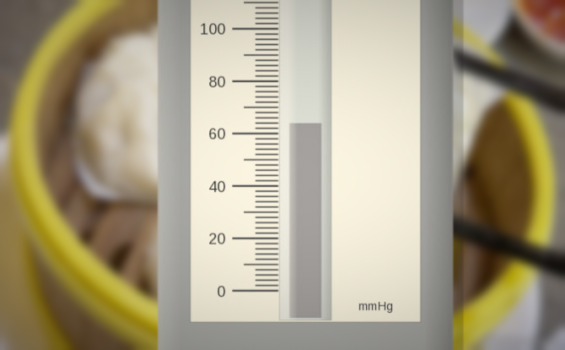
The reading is 64; mmHg
